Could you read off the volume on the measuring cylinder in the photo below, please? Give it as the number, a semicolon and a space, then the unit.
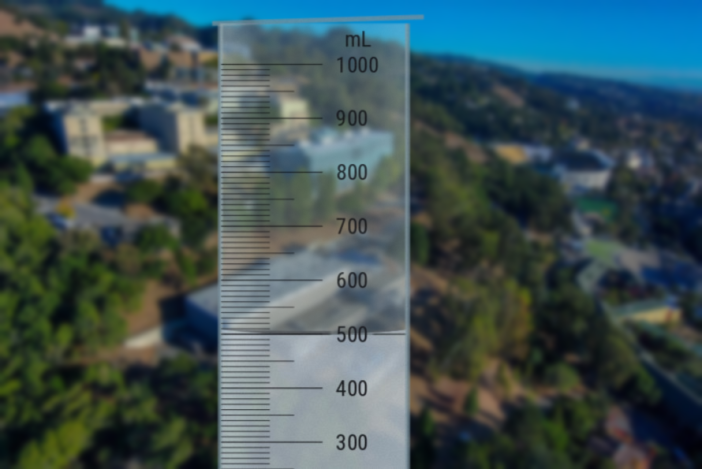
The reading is 500; mL
